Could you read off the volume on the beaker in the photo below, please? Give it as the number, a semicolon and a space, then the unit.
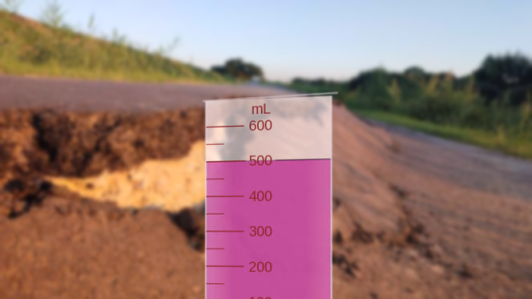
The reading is 500; mL
